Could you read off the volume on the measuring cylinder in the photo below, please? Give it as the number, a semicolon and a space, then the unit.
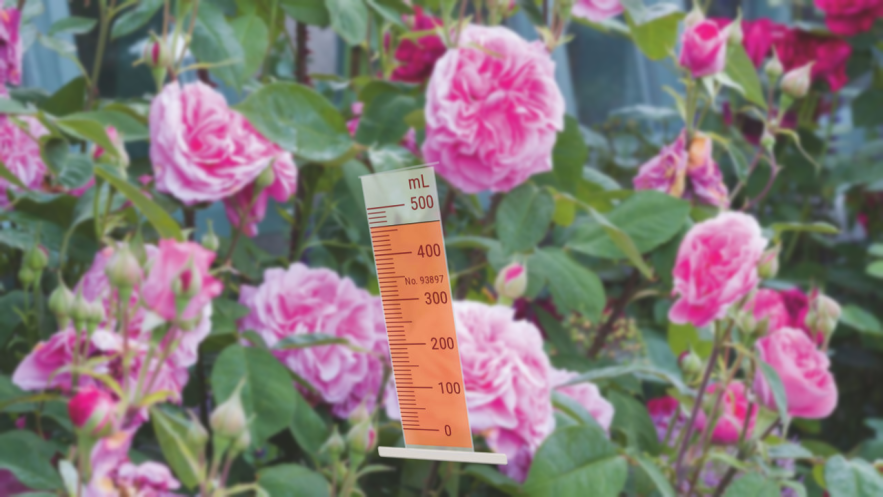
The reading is 460; mL
